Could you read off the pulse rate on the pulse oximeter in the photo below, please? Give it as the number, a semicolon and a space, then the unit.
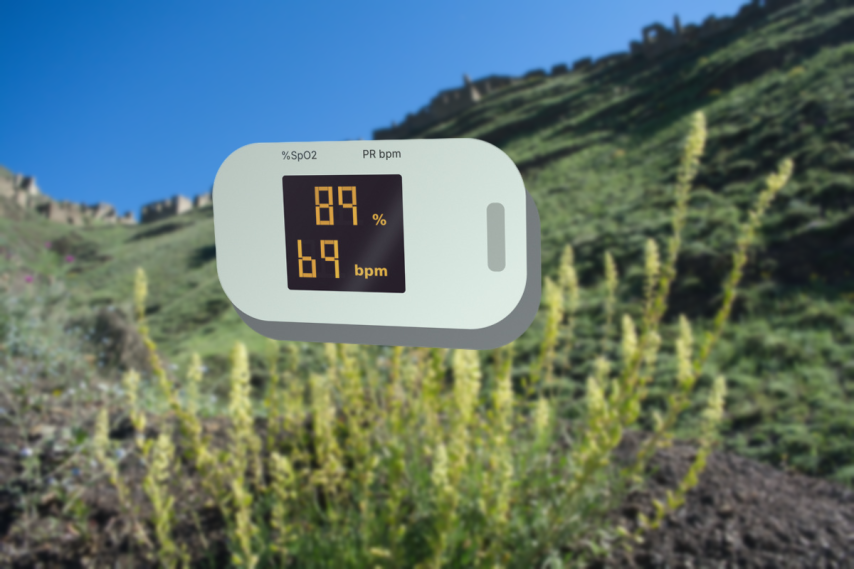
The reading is 69; bpm
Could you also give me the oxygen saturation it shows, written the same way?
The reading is 89; %
